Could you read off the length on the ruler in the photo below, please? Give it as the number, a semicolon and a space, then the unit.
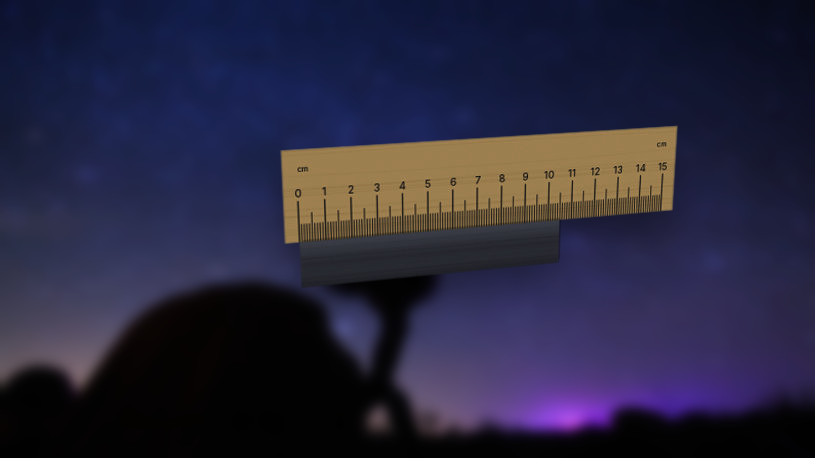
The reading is 10.5; cm
